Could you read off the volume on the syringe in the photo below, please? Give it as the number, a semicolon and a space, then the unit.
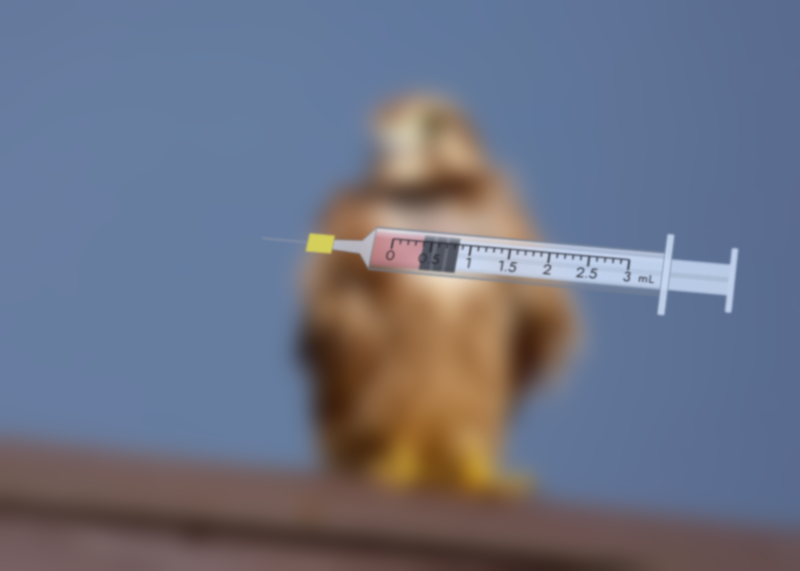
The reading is 0.4; mL
